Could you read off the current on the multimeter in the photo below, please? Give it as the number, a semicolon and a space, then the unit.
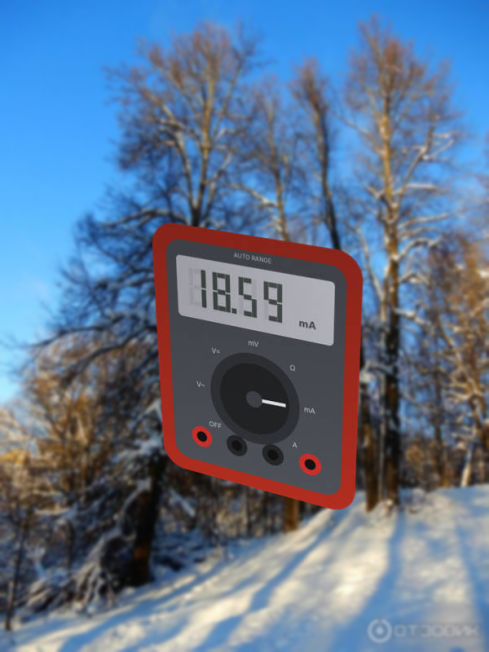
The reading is 18.59; mA
